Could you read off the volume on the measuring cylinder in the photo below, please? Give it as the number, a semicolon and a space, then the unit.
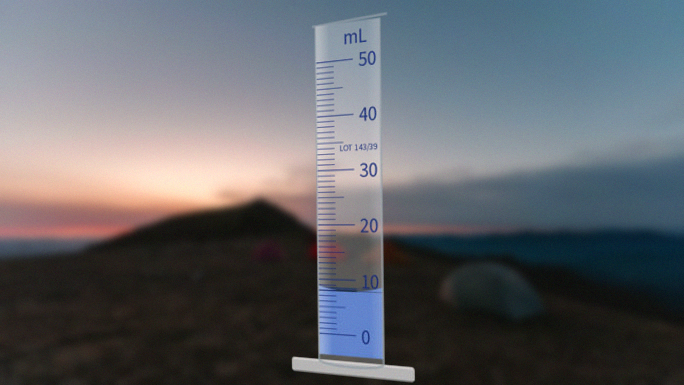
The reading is 8; mL
